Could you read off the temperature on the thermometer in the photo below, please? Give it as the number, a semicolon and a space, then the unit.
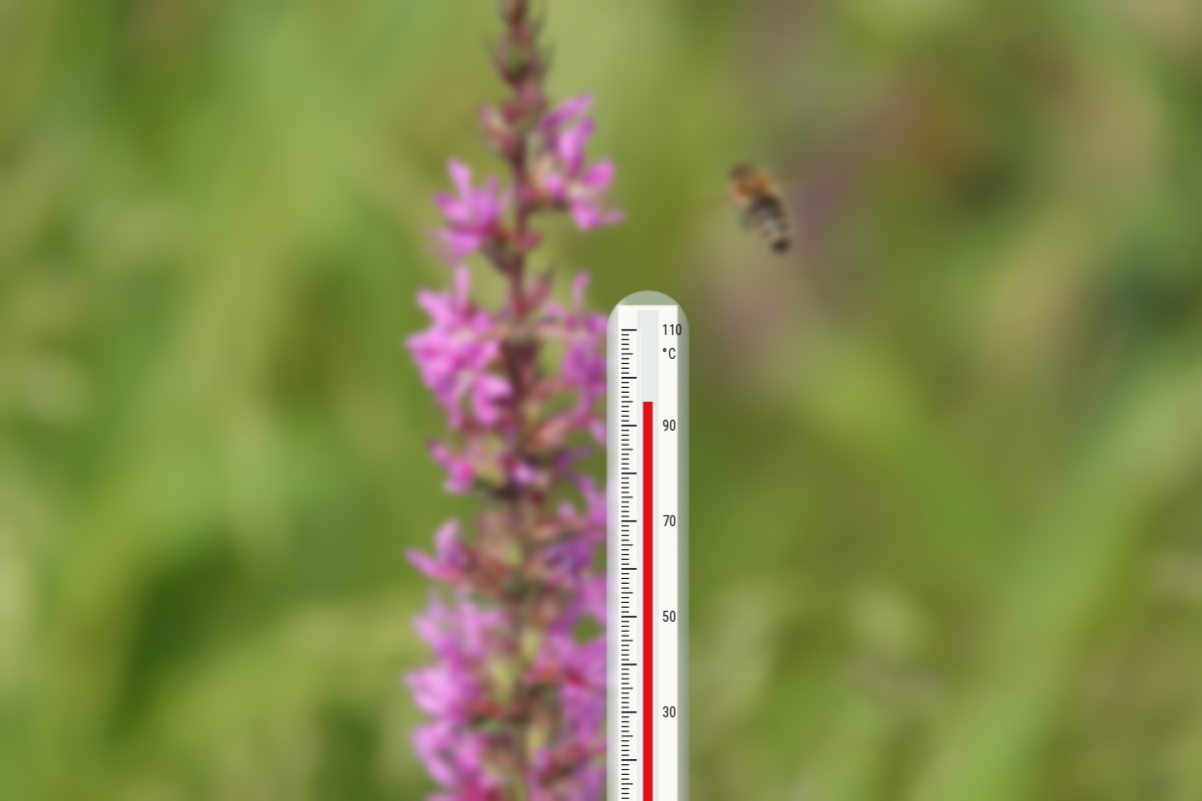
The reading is 95; °C
